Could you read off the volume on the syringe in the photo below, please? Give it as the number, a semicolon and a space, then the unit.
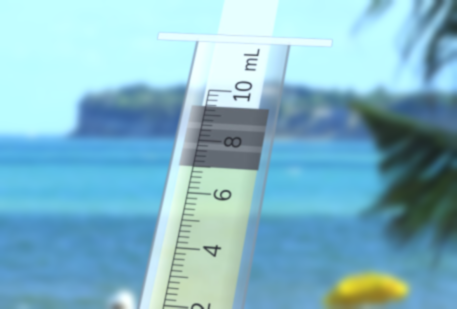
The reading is 7; mL
